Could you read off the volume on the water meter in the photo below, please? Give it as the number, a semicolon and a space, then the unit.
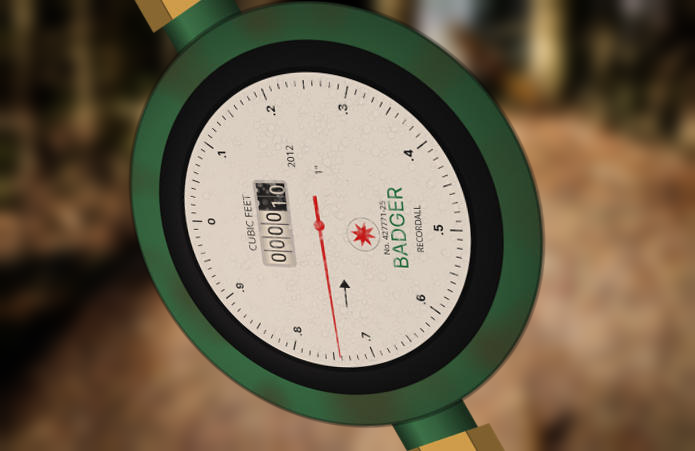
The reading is 9.74; ft³
